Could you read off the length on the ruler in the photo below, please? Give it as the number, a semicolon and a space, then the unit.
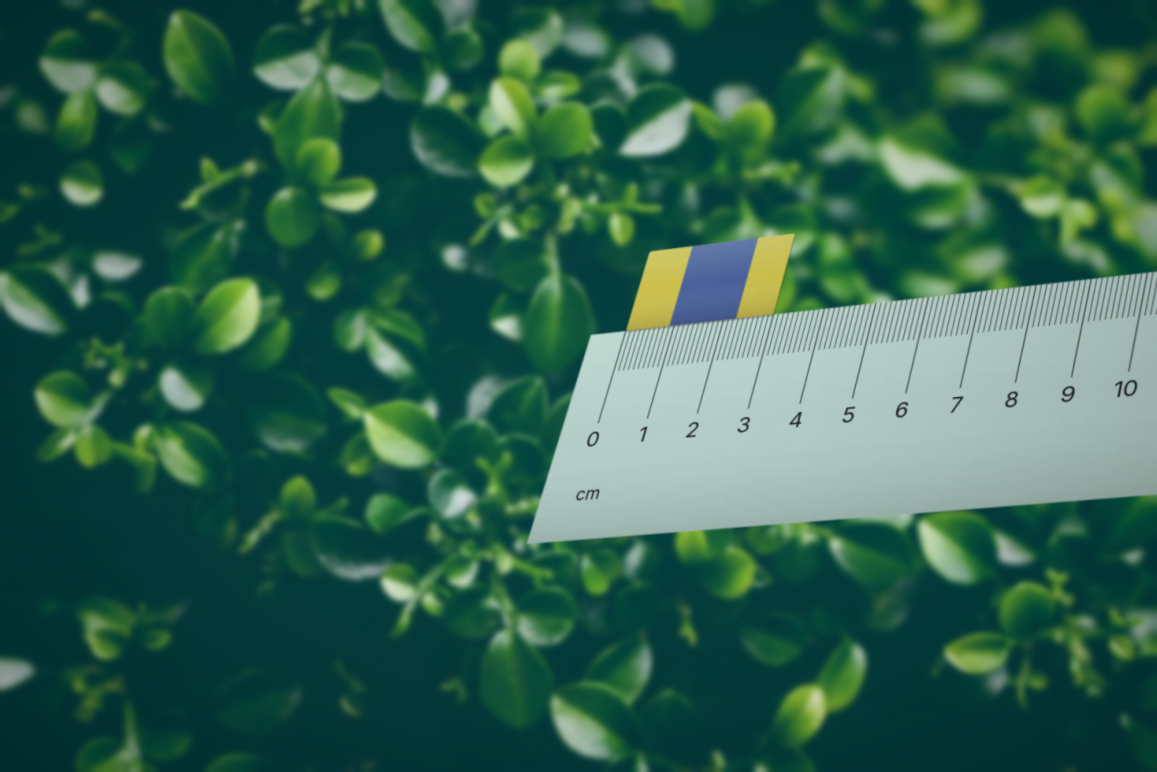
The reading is 3; cm
